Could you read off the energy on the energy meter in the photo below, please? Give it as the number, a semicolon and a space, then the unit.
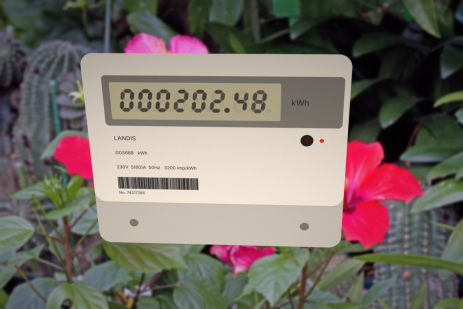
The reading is 202.48; kWh
